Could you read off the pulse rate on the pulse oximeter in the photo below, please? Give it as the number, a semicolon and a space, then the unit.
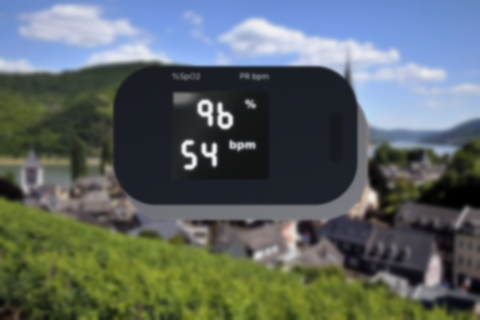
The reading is 54; bpm
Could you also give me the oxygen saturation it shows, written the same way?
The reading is 96; %
